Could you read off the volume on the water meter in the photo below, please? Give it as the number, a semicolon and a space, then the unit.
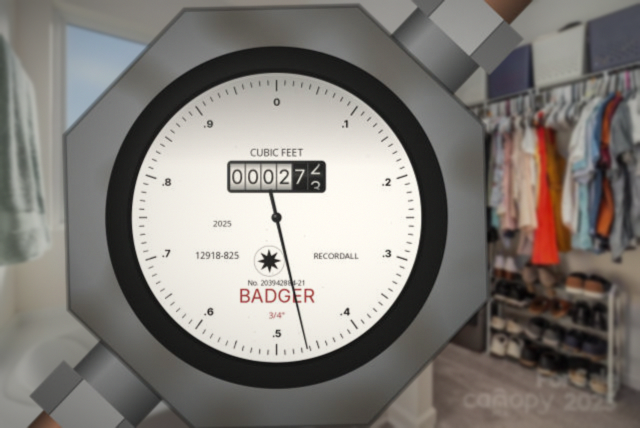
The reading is 272.46; ft³
